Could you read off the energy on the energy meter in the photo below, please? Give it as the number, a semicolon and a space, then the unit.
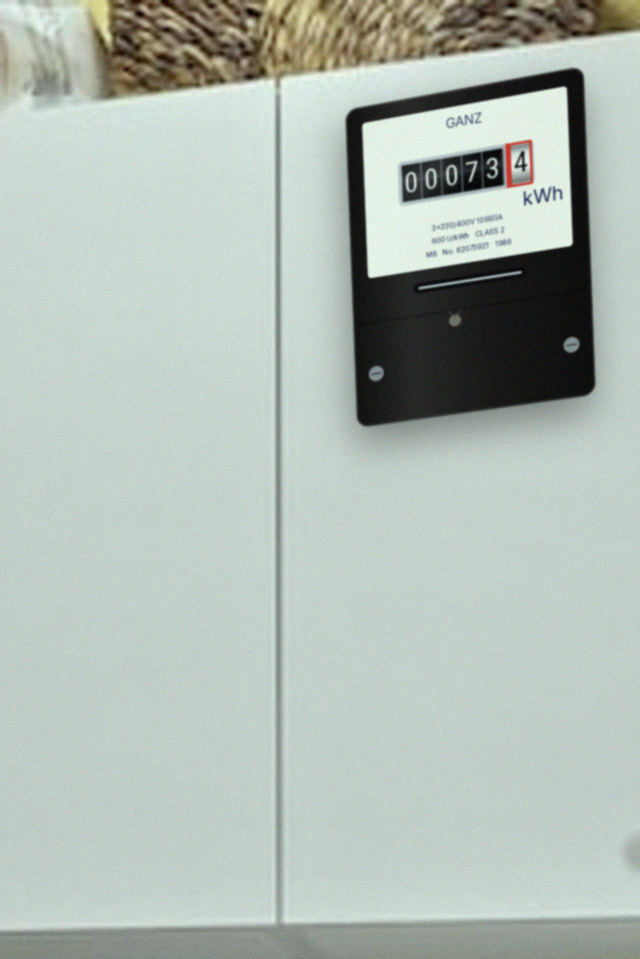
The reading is 73.4; kWh
